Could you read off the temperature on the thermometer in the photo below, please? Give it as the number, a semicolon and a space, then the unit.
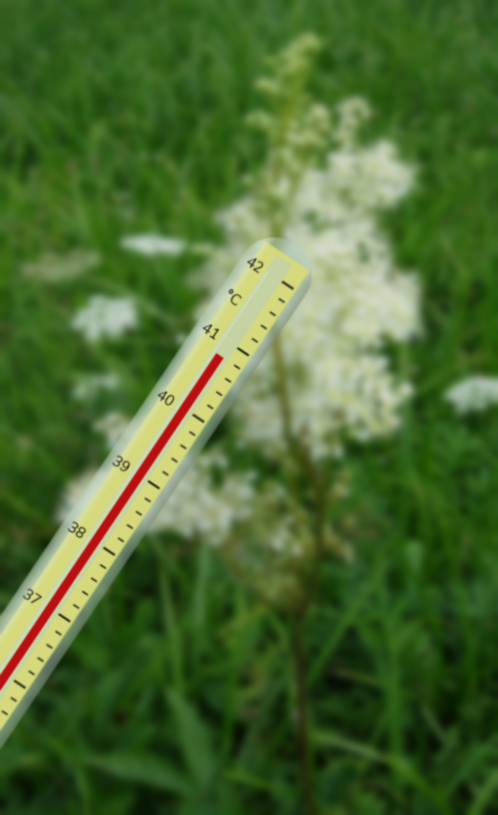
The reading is 40.8; °C
